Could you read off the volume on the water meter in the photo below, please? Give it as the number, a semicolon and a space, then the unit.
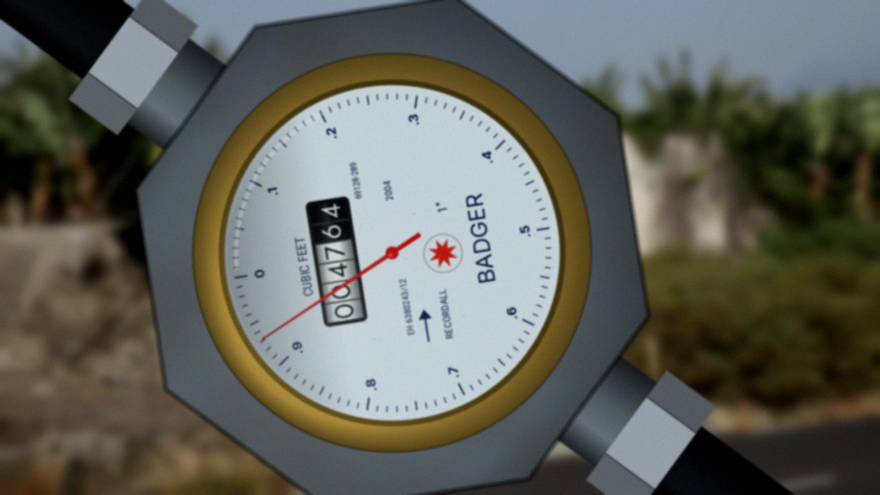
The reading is 4763.93; ft³
